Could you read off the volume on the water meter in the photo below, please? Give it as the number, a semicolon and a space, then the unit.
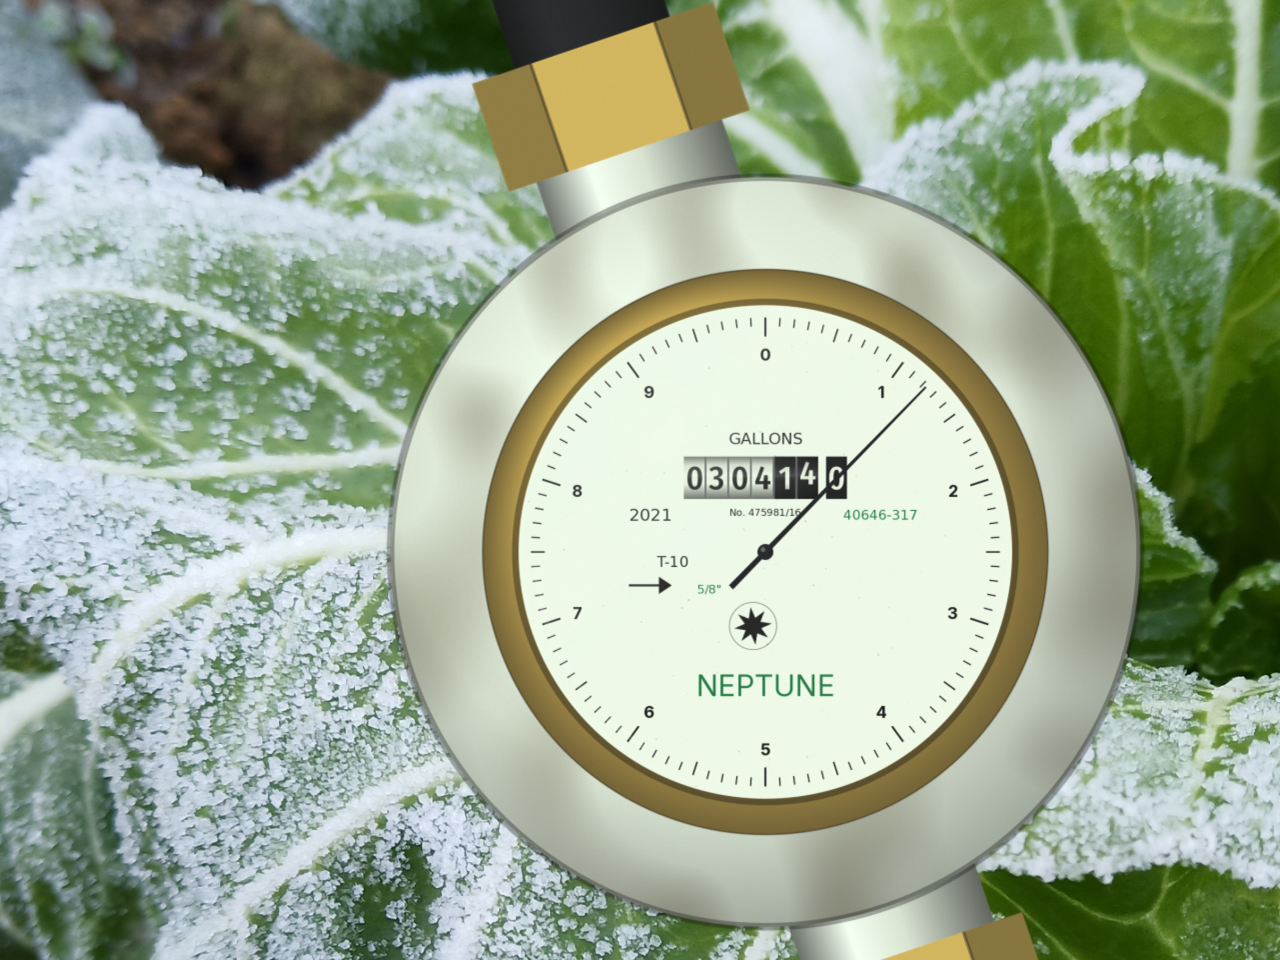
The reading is 304141.2; gal
